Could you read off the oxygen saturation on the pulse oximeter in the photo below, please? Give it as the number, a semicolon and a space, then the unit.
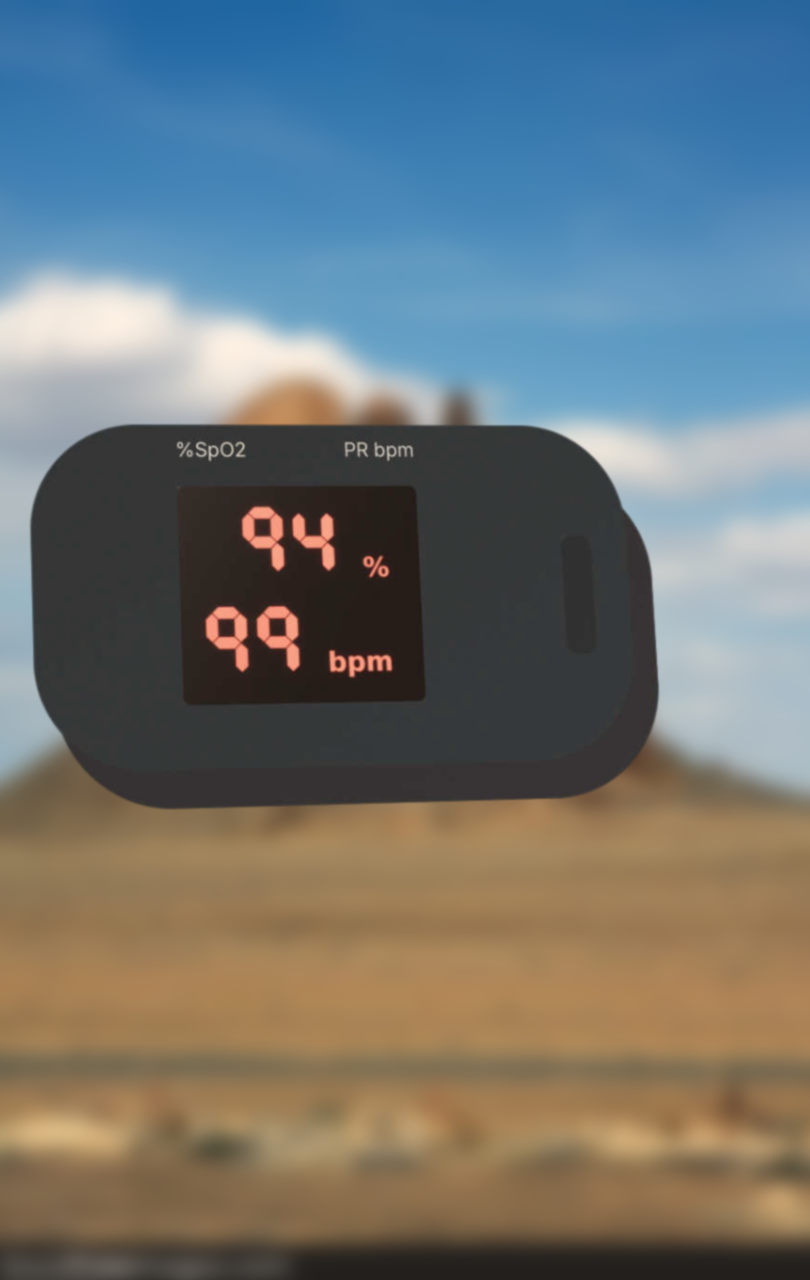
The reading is 94; %
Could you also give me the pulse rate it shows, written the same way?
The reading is 99; bpm
